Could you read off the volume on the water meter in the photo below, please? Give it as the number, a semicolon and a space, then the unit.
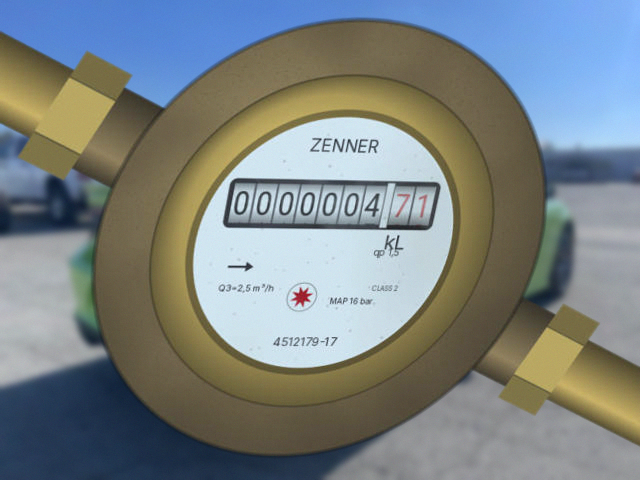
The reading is 4.71; kL
